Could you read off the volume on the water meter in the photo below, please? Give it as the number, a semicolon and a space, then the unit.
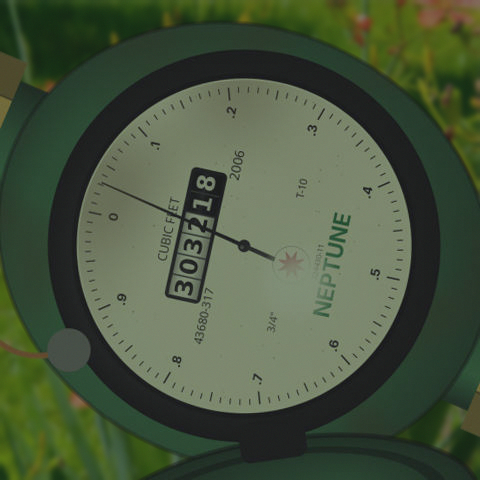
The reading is 303218.03; ft³
